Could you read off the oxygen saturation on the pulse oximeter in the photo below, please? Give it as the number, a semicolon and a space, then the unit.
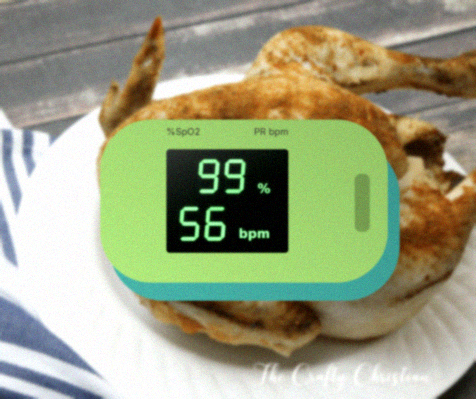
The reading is 99; %
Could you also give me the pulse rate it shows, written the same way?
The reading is 56; bpm
